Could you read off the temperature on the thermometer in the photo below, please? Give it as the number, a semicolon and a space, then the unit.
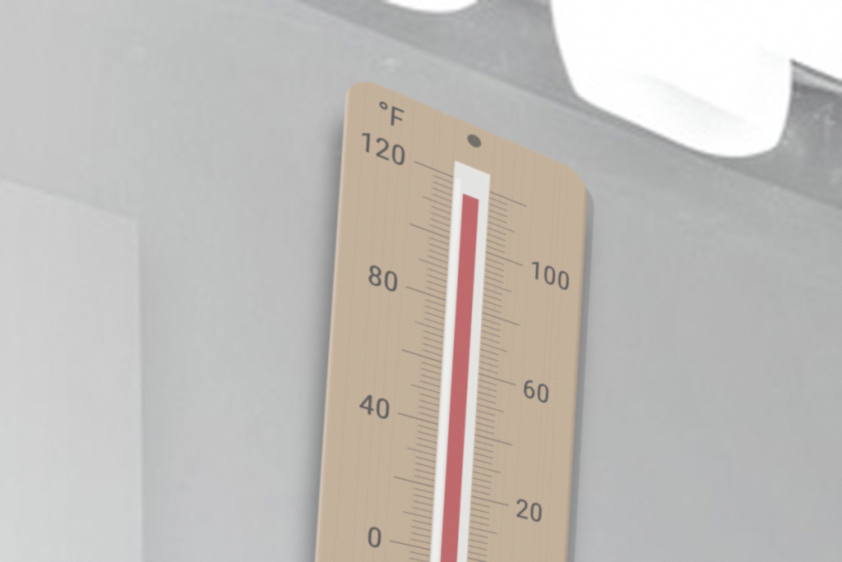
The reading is 116; °F
